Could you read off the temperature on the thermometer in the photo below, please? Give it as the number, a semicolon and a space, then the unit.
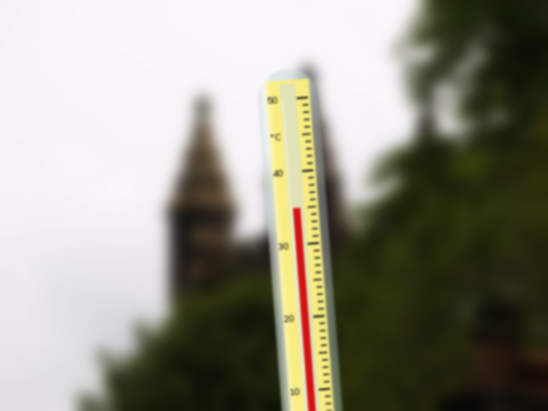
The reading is 35; °C
